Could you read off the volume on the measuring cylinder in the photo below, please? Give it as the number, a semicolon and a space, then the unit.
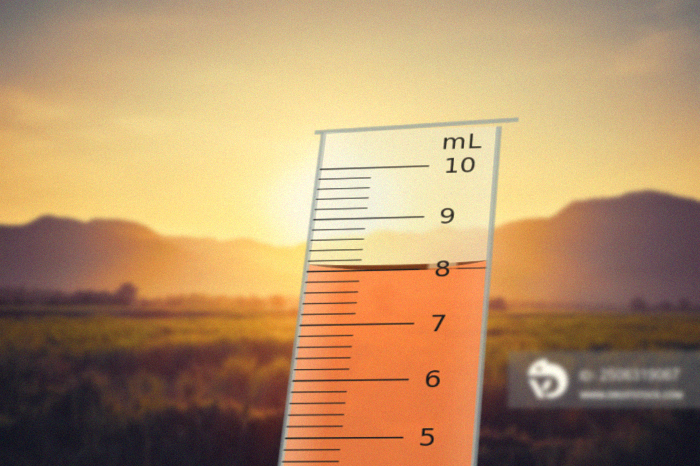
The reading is 8; mL
